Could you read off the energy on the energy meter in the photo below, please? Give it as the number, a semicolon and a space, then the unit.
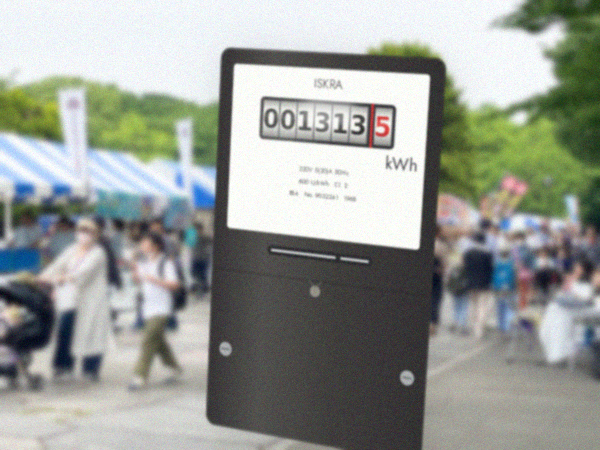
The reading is 1313.5; kWh
